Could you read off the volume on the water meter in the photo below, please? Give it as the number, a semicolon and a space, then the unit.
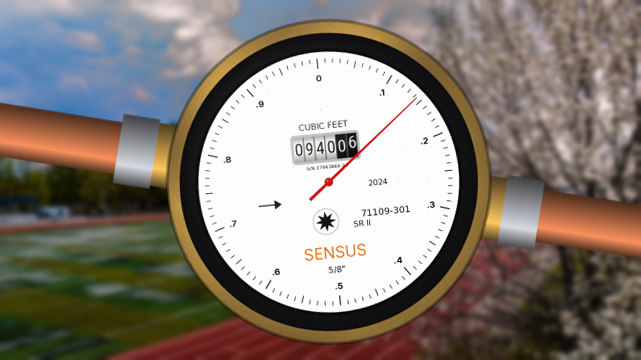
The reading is 94006.14; ft³
